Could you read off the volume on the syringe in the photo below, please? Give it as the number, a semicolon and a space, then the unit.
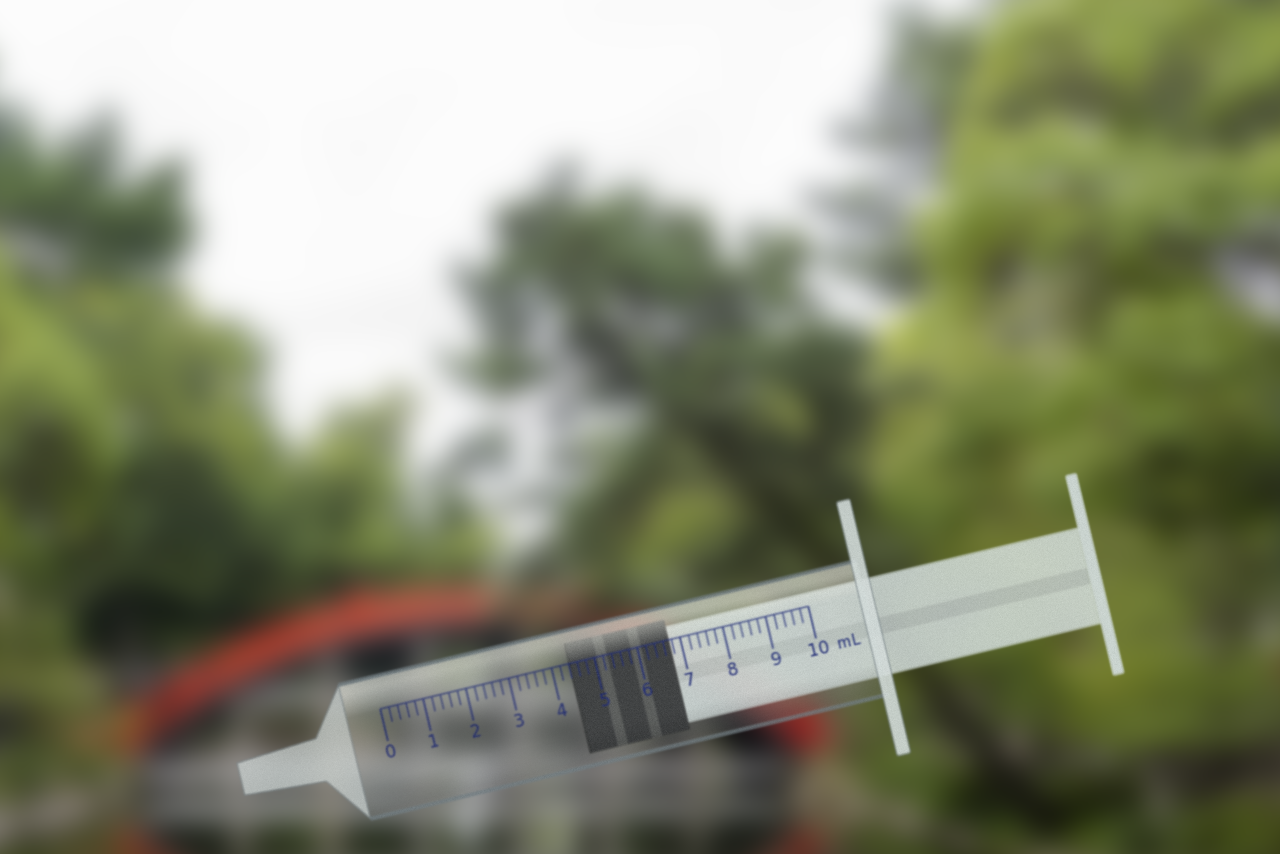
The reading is 4.4; mL
